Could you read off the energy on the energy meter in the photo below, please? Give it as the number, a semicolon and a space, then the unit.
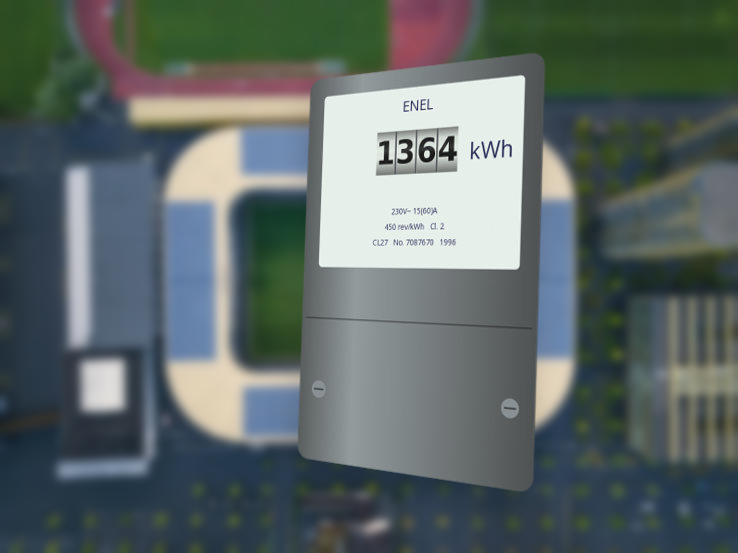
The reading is 1364; kWh
